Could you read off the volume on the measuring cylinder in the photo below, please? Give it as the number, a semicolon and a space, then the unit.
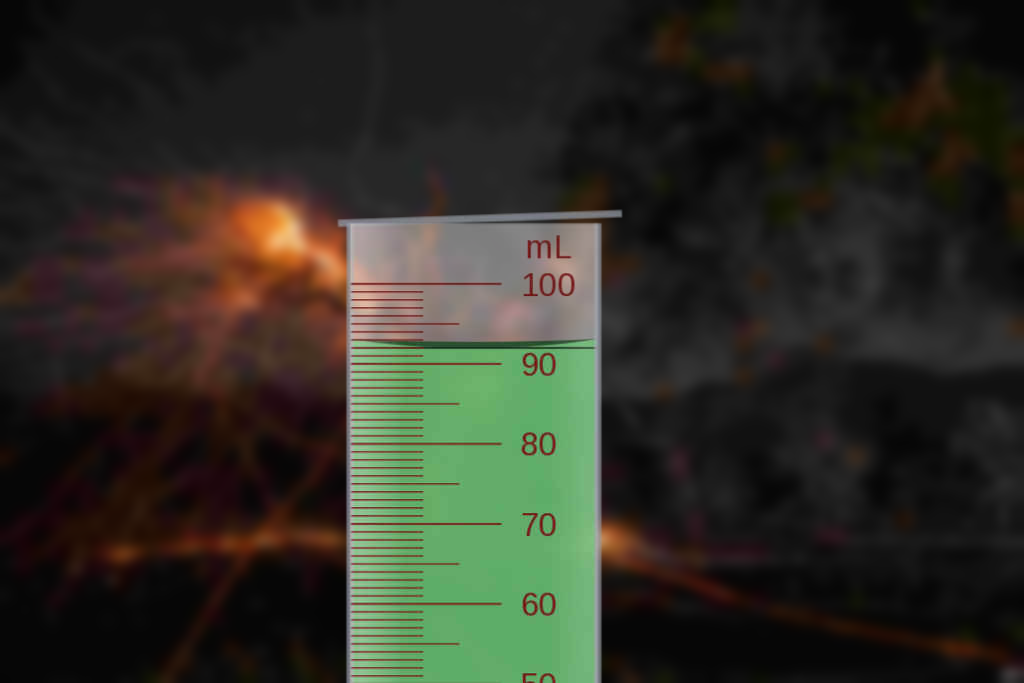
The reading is 92; mL
